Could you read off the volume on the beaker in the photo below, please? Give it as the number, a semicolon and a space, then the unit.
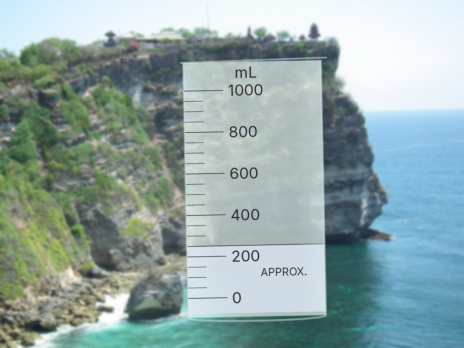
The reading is 250; mL
